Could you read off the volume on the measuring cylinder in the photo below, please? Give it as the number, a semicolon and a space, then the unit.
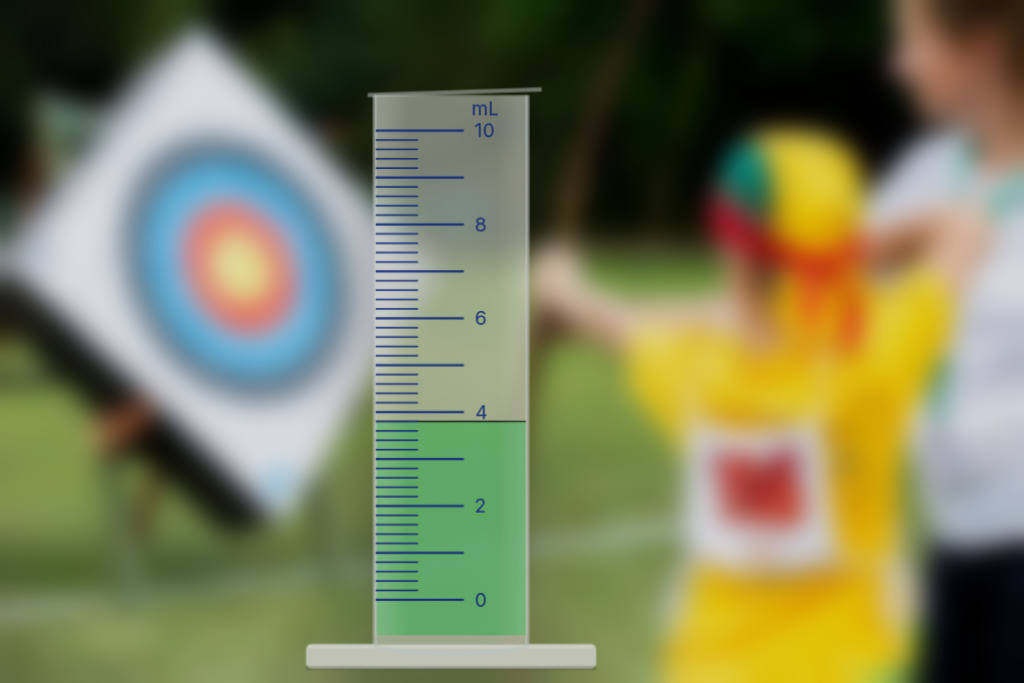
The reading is 3.8; mL
